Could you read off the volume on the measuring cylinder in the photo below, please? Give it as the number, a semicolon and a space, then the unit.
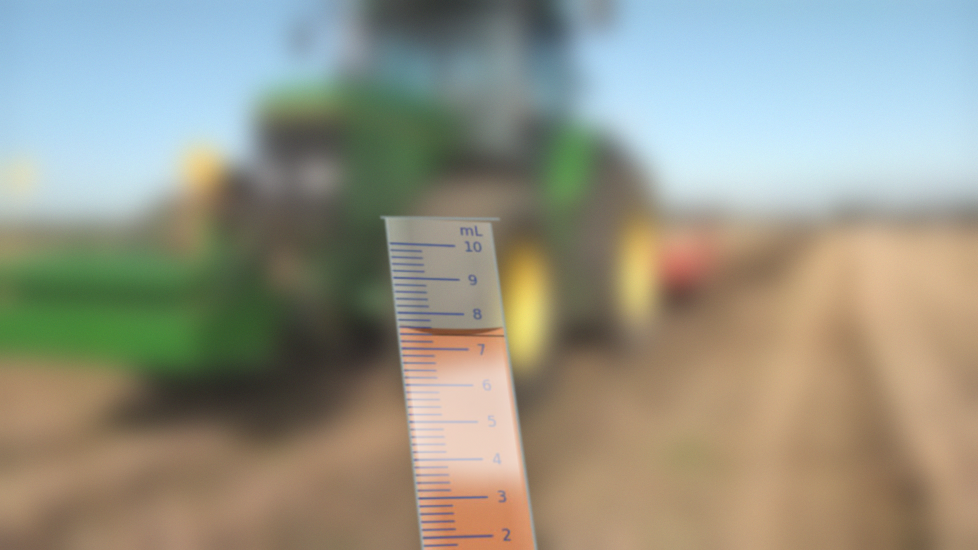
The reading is 7.4; mL
